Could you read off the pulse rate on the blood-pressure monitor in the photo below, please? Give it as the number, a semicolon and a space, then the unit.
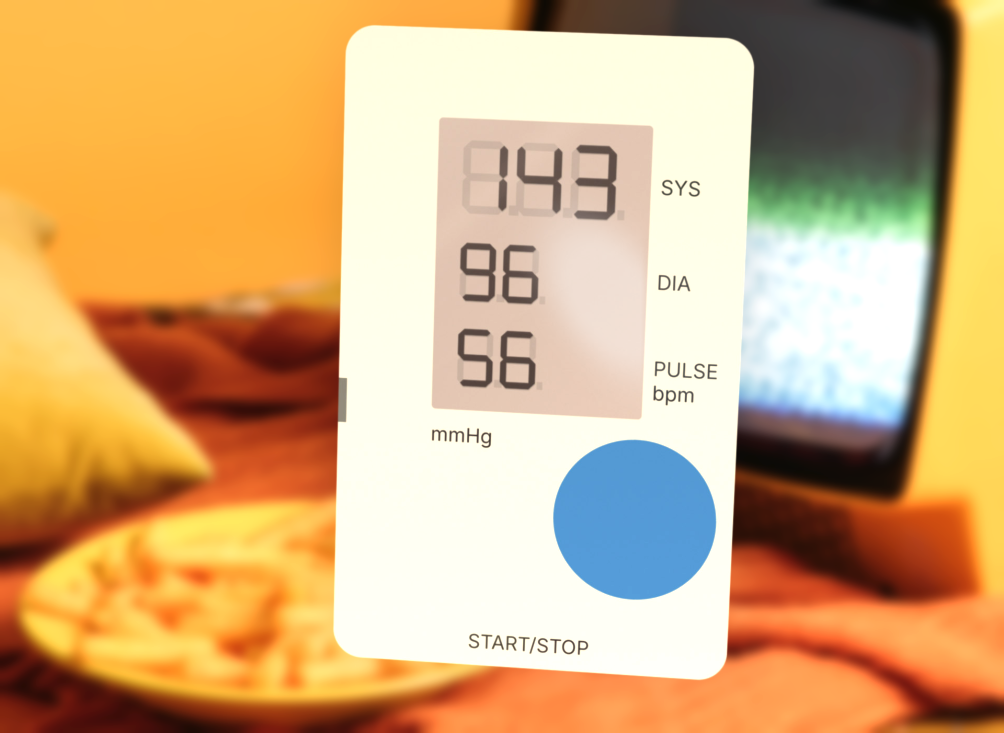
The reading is 56; bpm
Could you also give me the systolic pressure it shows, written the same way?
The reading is 143; mmHg
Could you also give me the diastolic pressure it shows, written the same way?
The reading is 96; mmHg
